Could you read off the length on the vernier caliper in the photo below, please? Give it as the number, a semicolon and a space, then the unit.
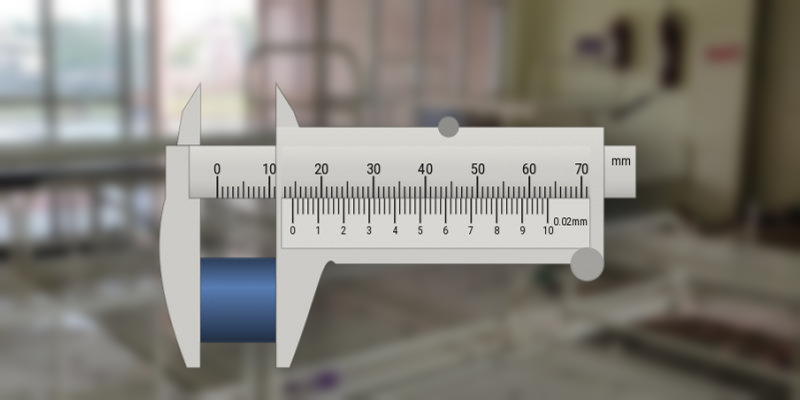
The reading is 14.5; mm
